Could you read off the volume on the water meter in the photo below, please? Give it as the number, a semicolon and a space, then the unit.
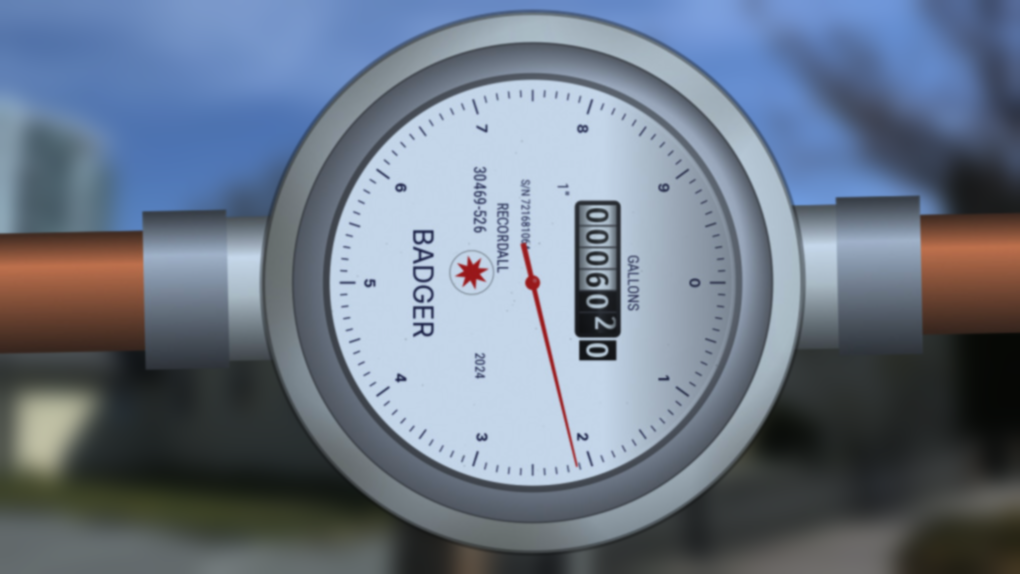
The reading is 6022.1; gal
